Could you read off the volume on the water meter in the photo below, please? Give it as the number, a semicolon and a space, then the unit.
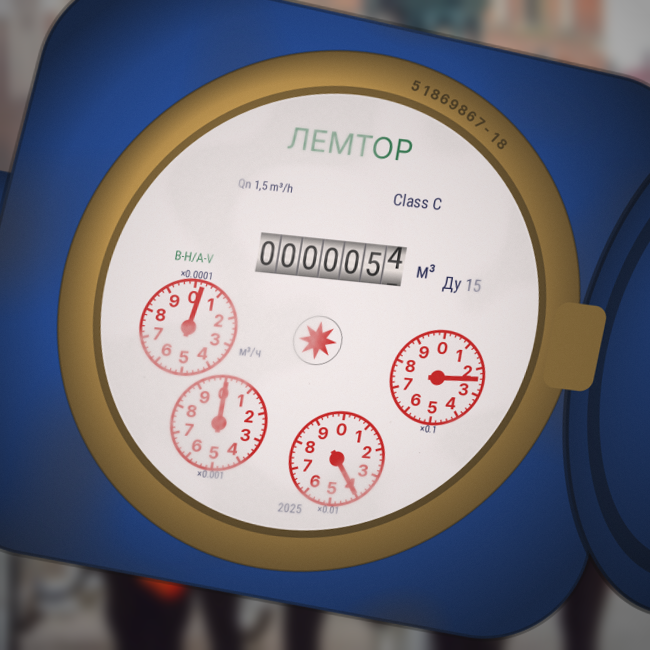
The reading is 54.2400; m³
